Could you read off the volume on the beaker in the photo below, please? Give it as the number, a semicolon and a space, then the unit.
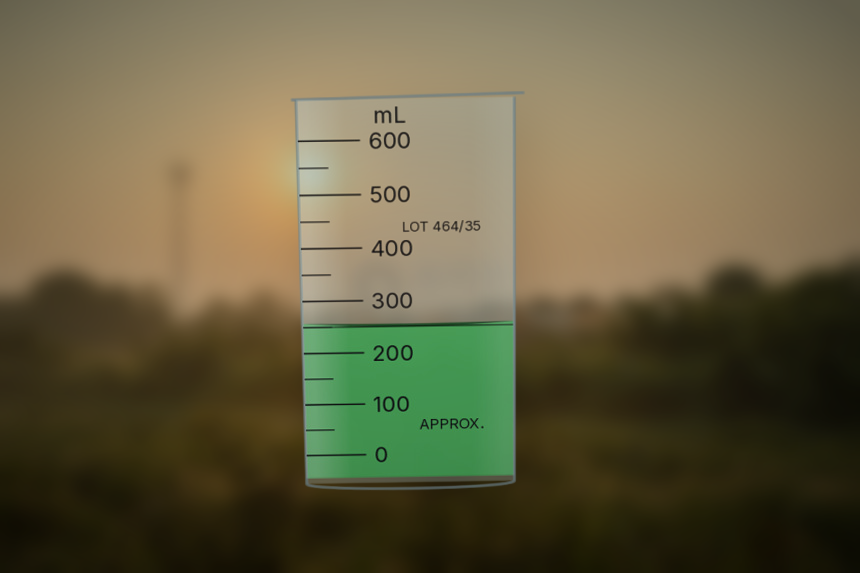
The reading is 250; mL
